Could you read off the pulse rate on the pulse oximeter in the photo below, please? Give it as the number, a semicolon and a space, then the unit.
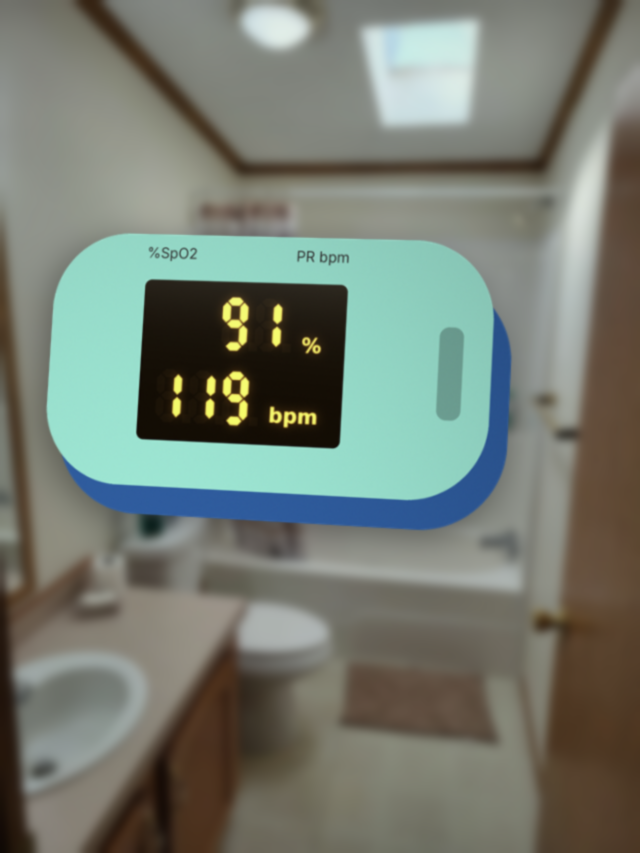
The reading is 119; bpm
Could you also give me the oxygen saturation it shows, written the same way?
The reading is 91; %
